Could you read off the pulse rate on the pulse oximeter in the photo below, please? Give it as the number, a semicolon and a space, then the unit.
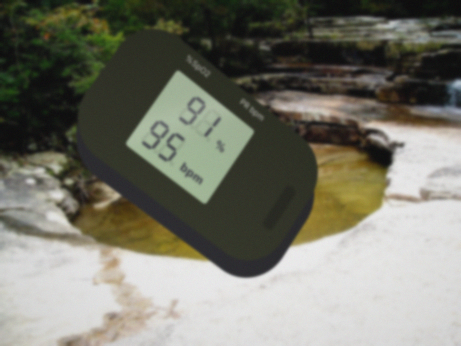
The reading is 95; bpm
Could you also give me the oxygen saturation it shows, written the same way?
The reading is 91; %
